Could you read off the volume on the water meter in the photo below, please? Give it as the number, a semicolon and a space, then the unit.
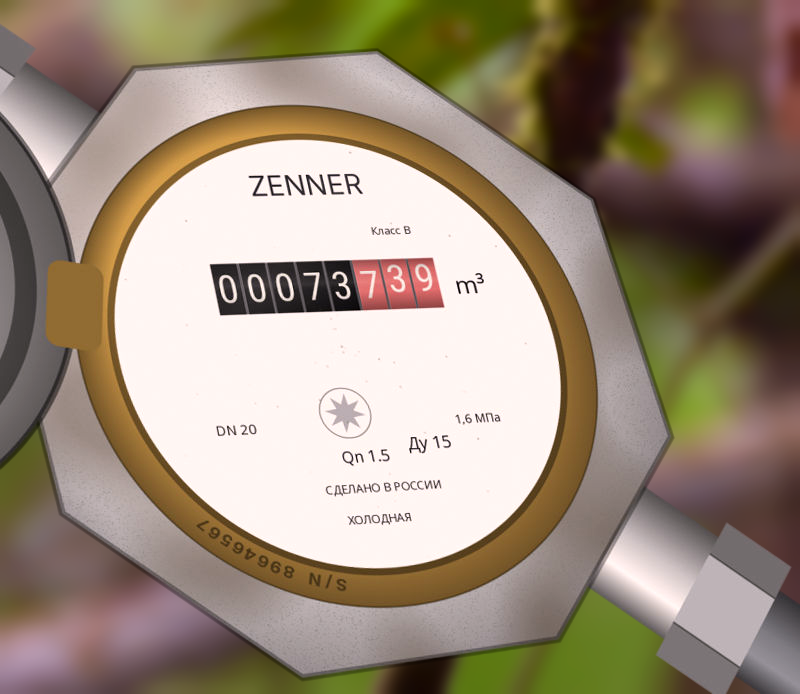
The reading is 73.739; m³
